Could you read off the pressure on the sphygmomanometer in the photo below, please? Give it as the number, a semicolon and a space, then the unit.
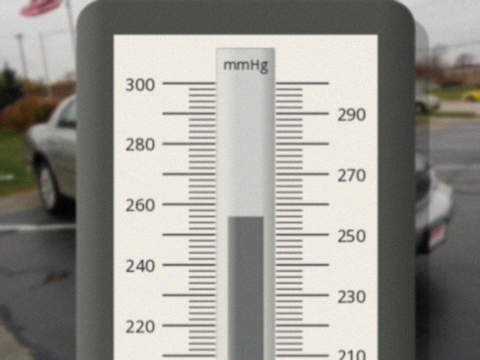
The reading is 256; mmHg
